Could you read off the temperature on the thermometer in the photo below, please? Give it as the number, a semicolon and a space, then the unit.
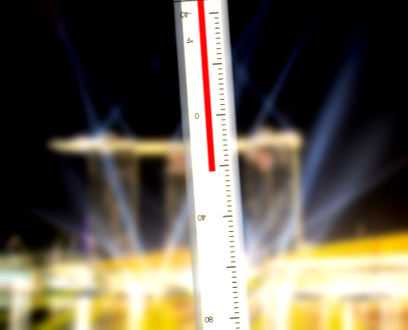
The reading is 22; °F
